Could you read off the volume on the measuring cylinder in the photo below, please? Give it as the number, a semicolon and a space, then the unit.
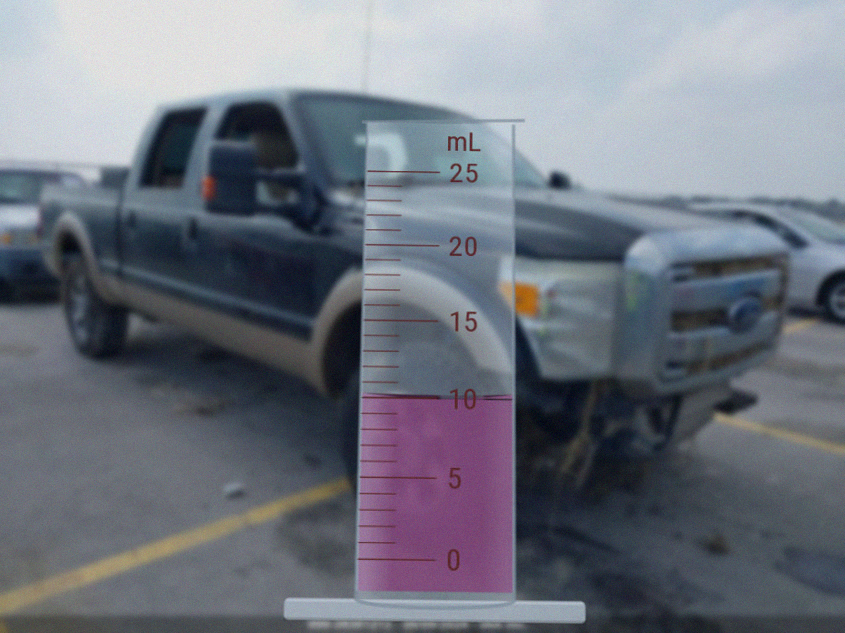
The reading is 10; mL
